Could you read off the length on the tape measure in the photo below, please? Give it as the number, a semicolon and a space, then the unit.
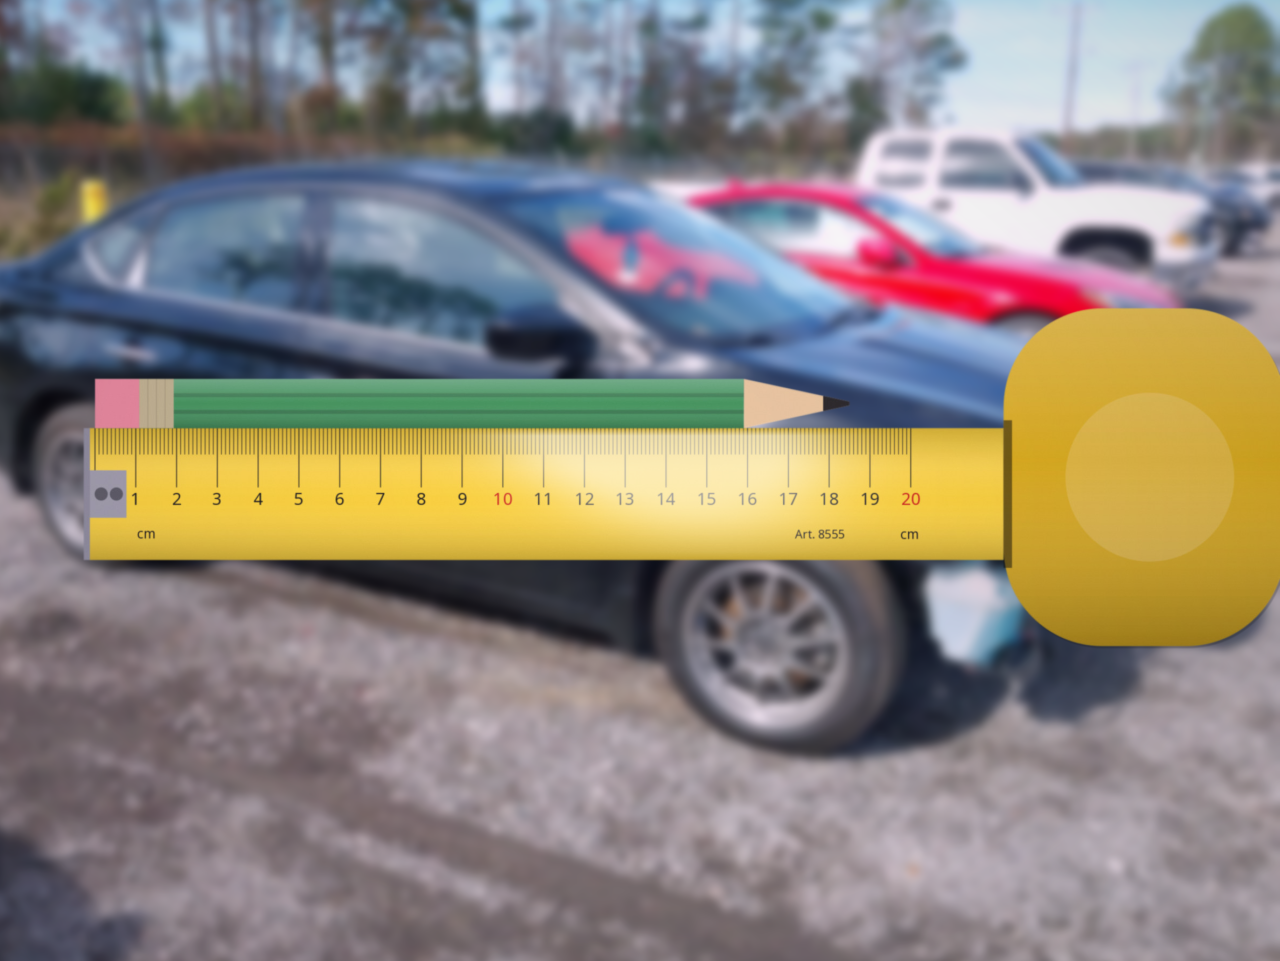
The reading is 18.5; cm
